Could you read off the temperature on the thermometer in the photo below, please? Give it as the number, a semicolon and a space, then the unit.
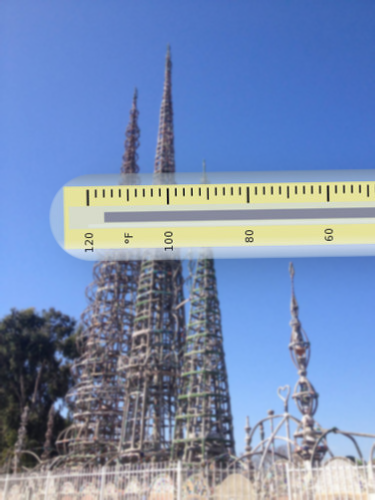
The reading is 116; °F
